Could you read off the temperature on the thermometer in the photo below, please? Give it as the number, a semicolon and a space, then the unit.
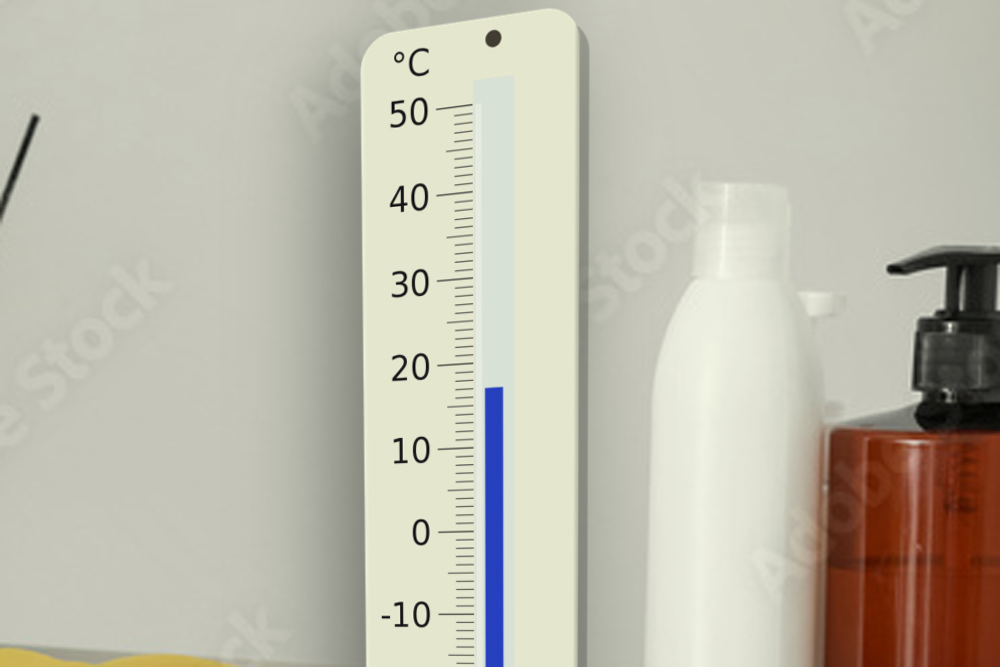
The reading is 17; °C
